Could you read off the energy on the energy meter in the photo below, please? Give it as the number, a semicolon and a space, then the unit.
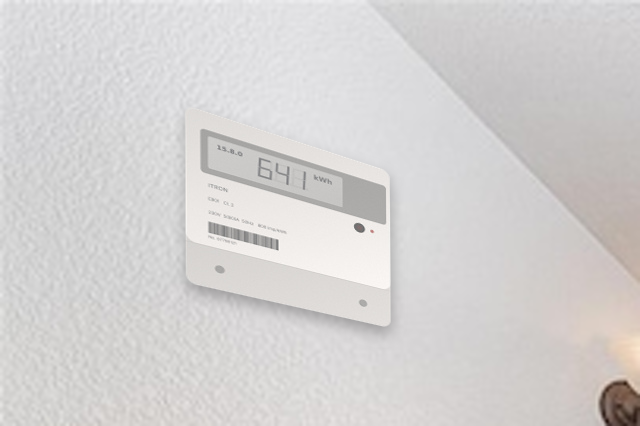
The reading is 641; kWh
